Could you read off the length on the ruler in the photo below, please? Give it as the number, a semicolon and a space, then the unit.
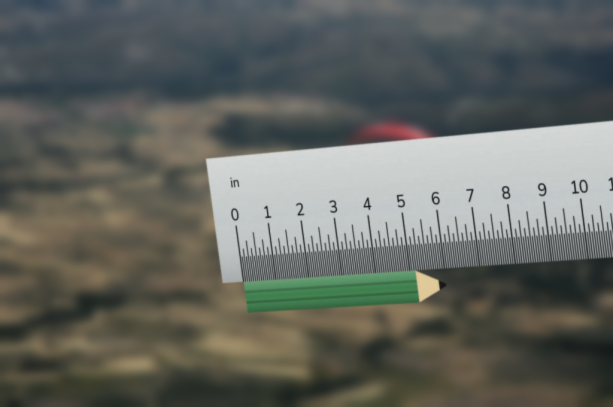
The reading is 6; in
